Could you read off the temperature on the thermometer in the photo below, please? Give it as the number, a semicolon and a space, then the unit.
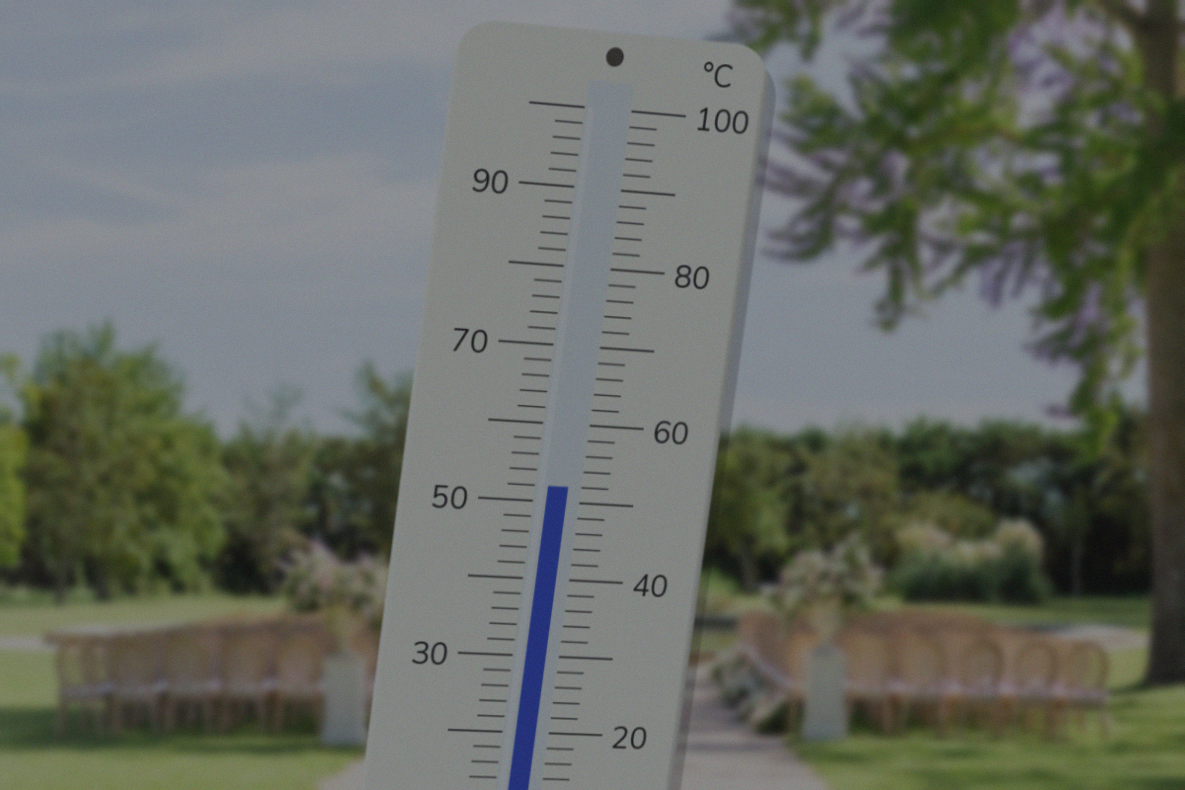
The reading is 52; °C
